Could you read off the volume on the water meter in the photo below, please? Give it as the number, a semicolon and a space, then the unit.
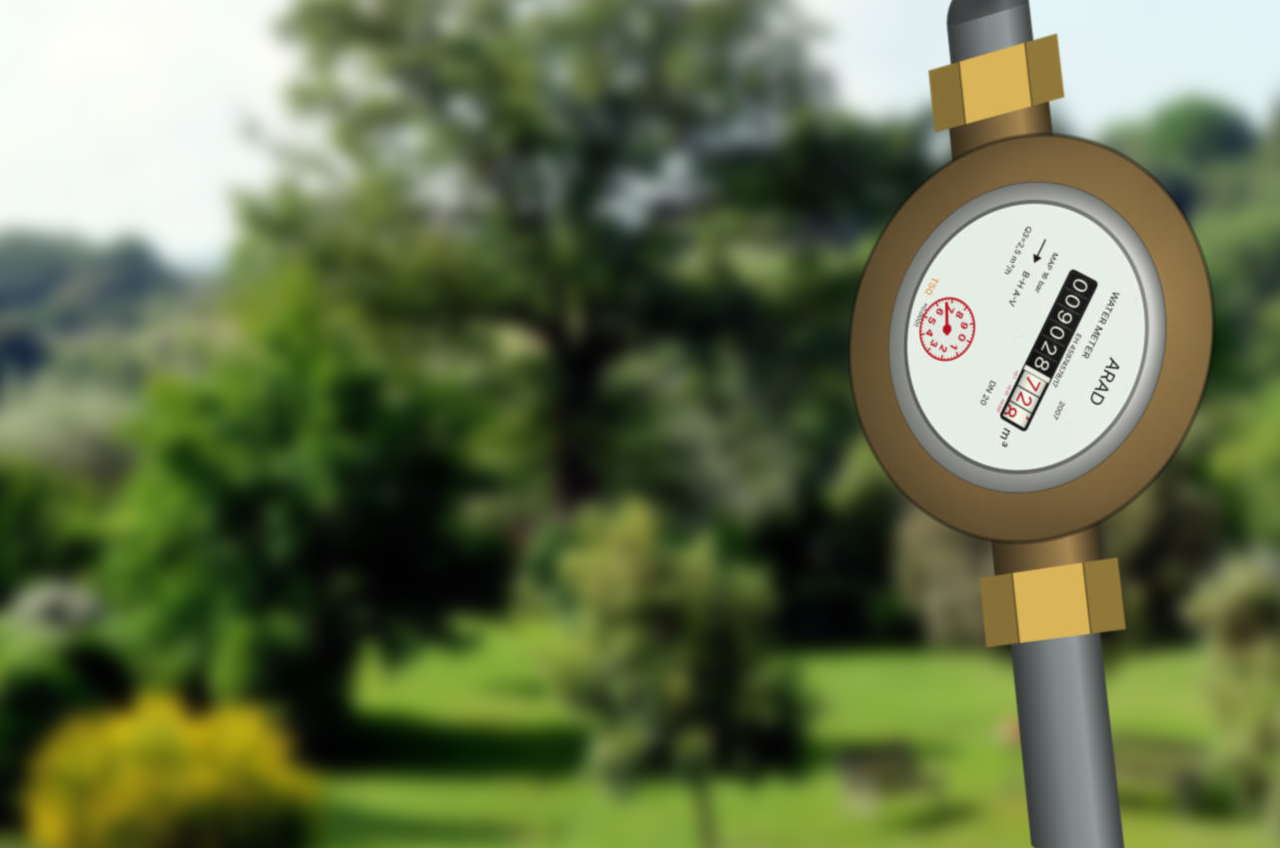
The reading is 9028.7276; m³
